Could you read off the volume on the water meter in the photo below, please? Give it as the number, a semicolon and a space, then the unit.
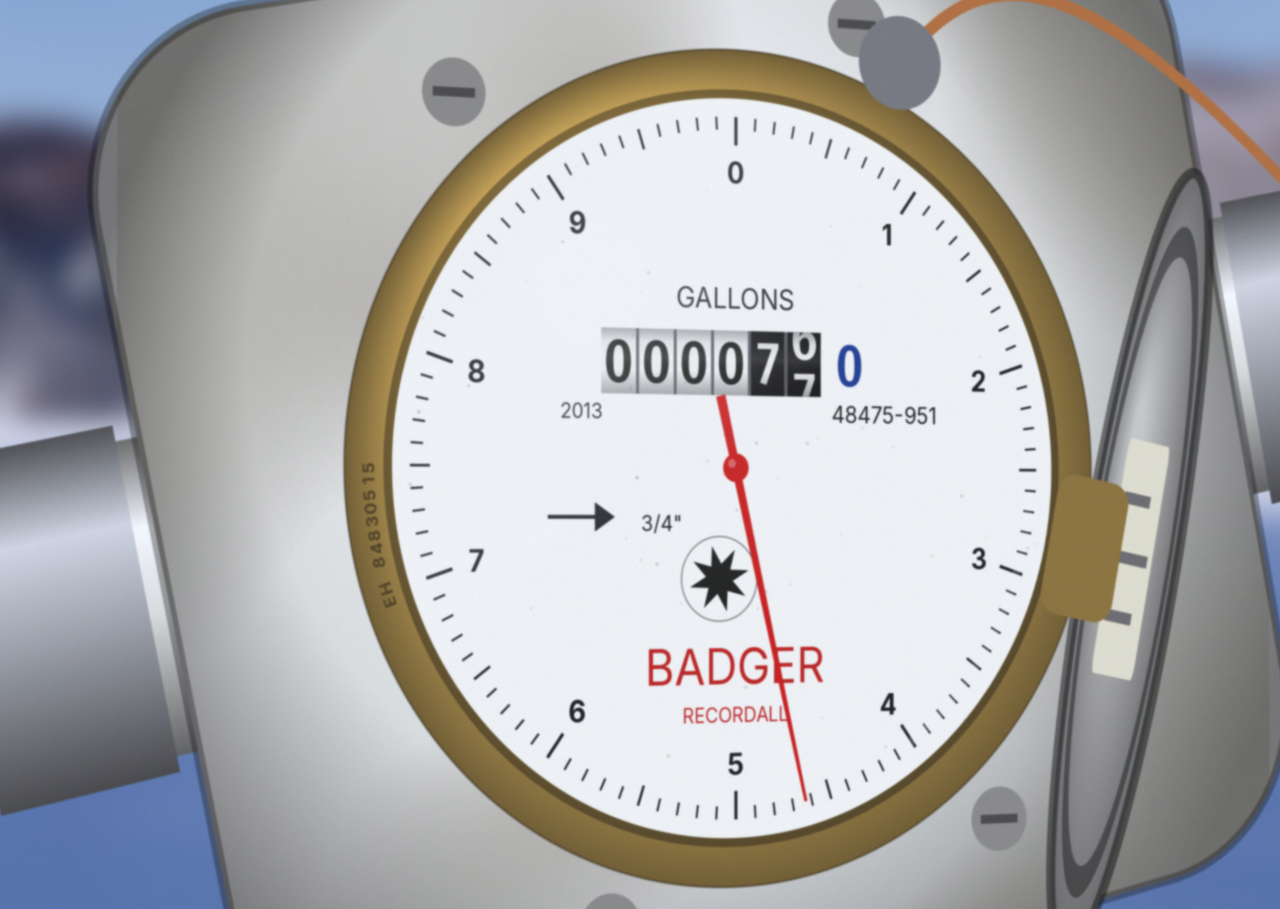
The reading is 764.6; gal
